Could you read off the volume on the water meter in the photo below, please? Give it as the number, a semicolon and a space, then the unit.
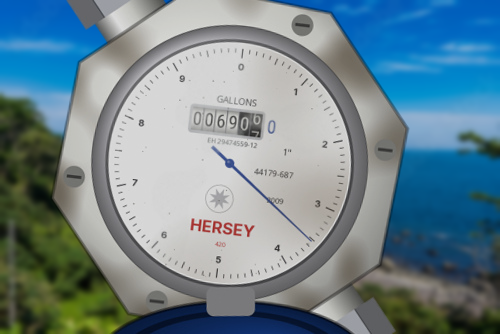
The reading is 69063.5; gal
